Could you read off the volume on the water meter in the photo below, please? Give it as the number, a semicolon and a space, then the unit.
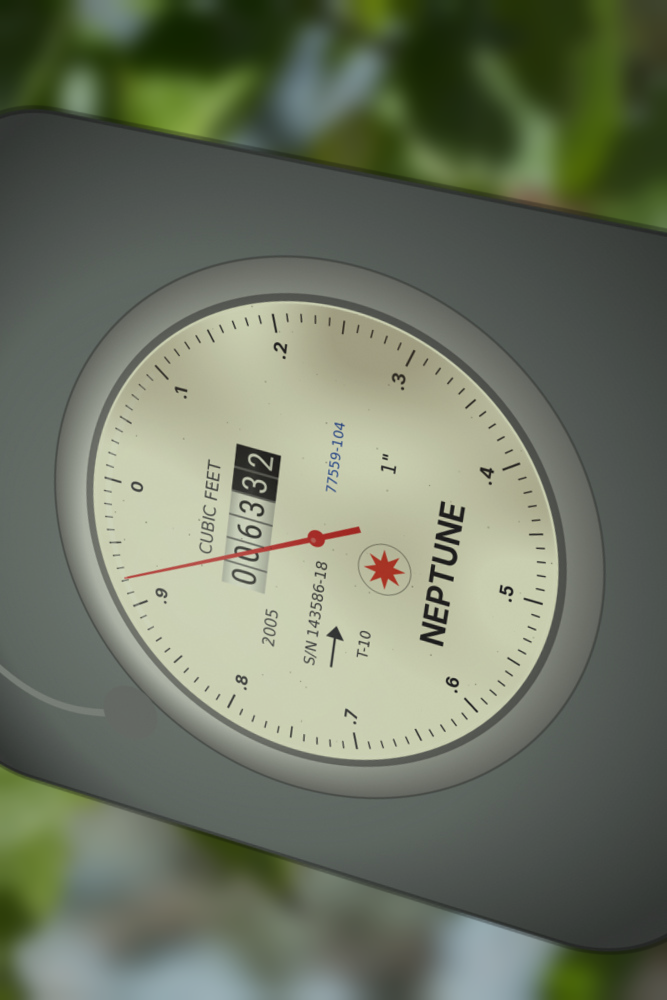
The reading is 6331.92; ft³
